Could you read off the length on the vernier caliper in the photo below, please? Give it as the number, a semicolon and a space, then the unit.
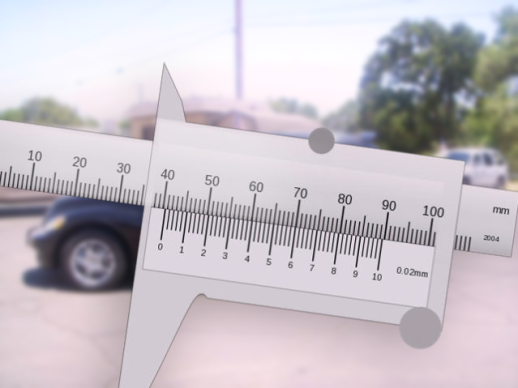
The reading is 40.5; mm
